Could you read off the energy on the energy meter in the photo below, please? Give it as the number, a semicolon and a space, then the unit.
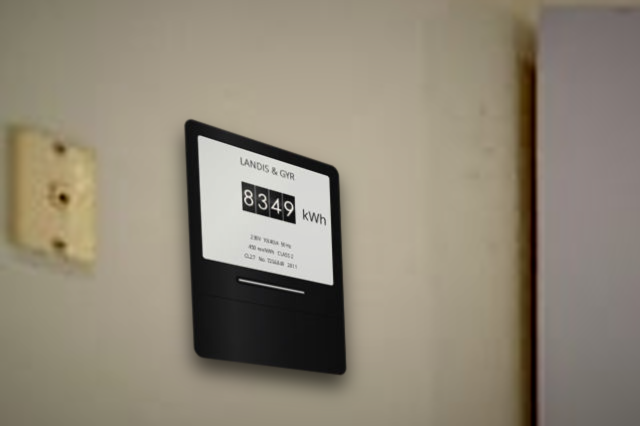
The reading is 8349; kWh
